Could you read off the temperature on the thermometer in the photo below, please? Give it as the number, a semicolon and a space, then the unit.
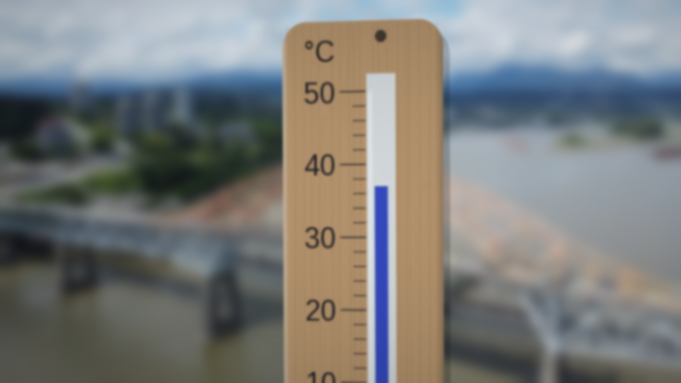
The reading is 37; °C
